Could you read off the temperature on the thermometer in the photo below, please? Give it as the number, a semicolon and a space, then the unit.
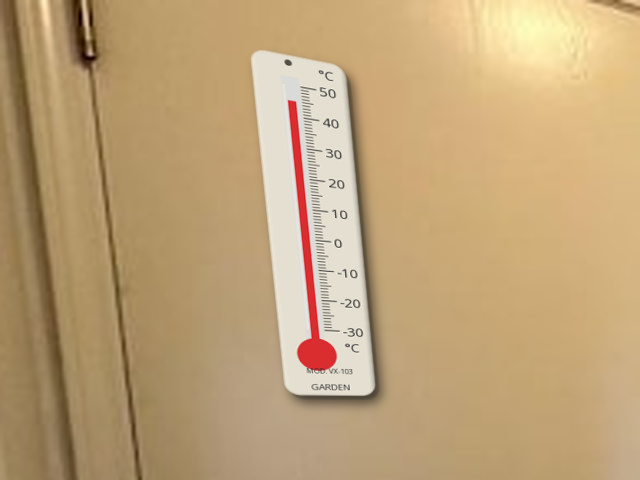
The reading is 45; °C
